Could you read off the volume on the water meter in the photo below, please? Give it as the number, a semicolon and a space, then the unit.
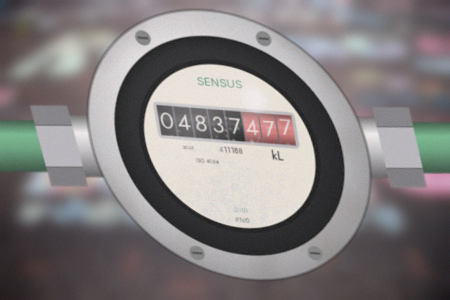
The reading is 4837.477; kL
